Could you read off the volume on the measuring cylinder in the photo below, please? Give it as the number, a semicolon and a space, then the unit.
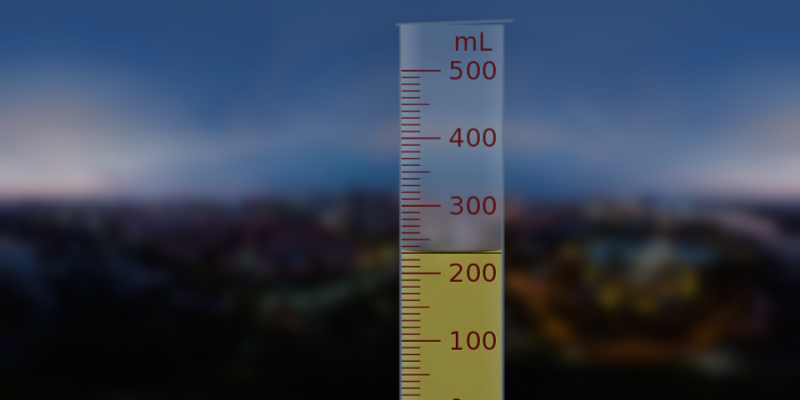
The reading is 230; mL
